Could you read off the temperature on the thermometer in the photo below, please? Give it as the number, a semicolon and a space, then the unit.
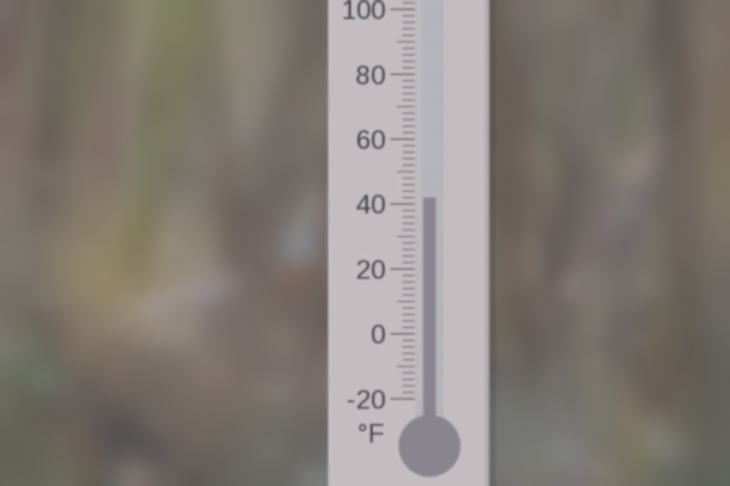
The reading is 42; °F
